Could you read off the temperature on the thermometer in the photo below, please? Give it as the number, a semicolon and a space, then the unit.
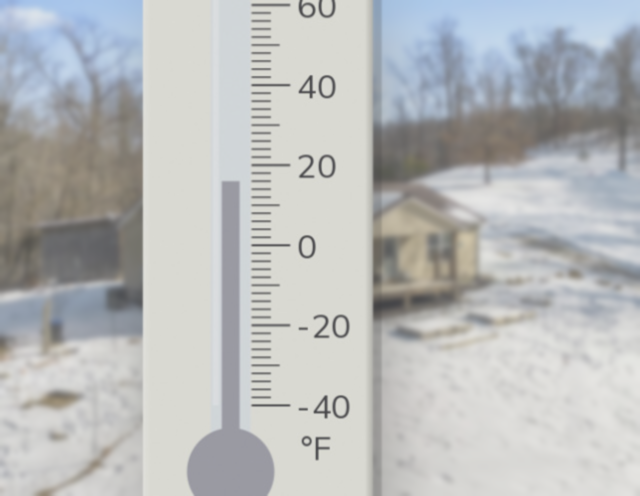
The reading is 16; °F
